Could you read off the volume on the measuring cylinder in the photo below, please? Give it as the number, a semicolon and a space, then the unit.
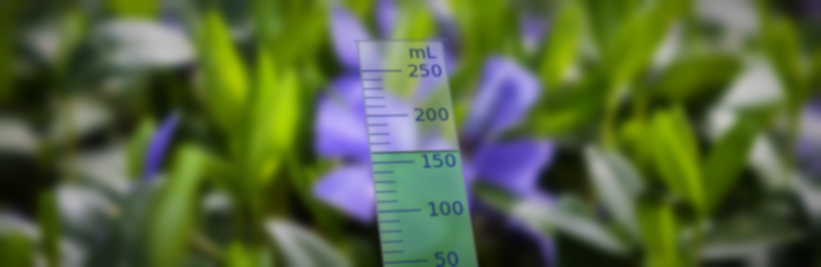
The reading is 160; mL
